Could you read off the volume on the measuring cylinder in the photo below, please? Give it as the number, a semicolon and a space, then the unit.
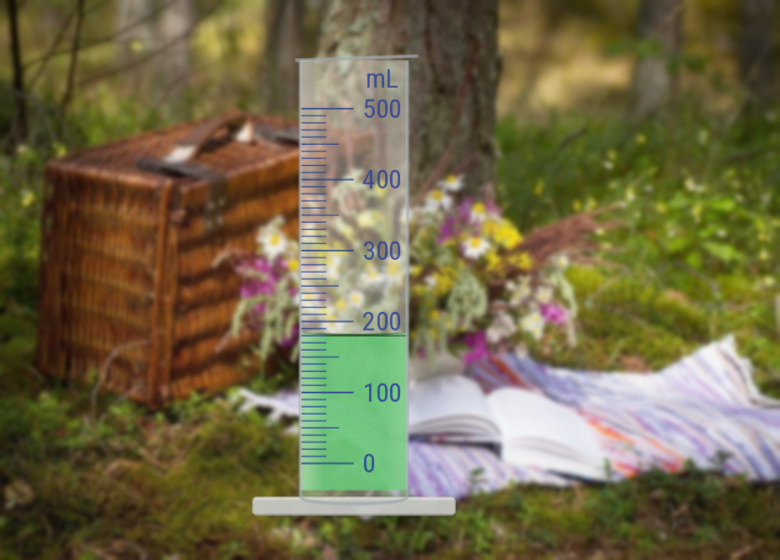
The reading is 180; mL
